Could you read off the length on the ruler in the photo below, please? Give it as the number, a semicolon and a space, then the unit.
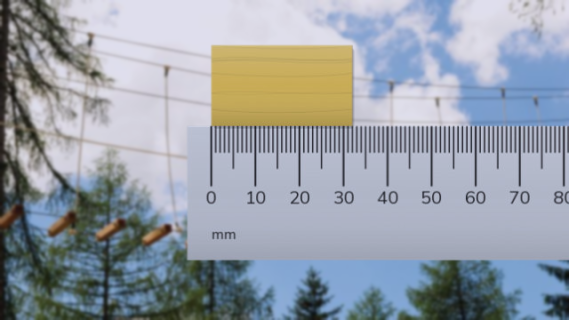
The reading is 32; mm
